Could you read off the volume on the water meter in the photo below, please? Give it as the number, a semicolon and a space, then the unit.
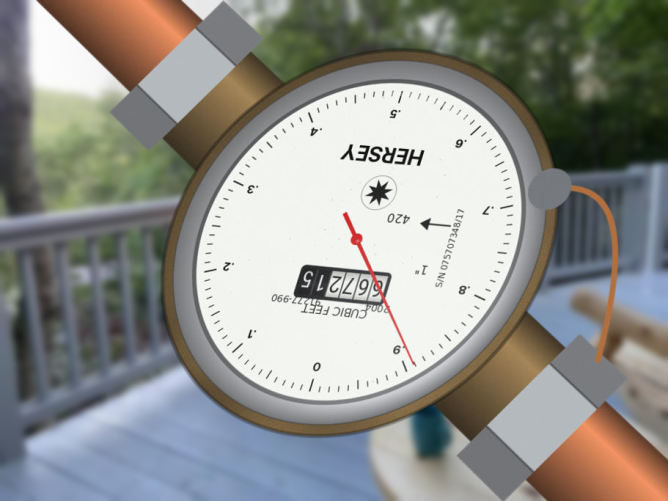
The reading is 667214.89; ft³
